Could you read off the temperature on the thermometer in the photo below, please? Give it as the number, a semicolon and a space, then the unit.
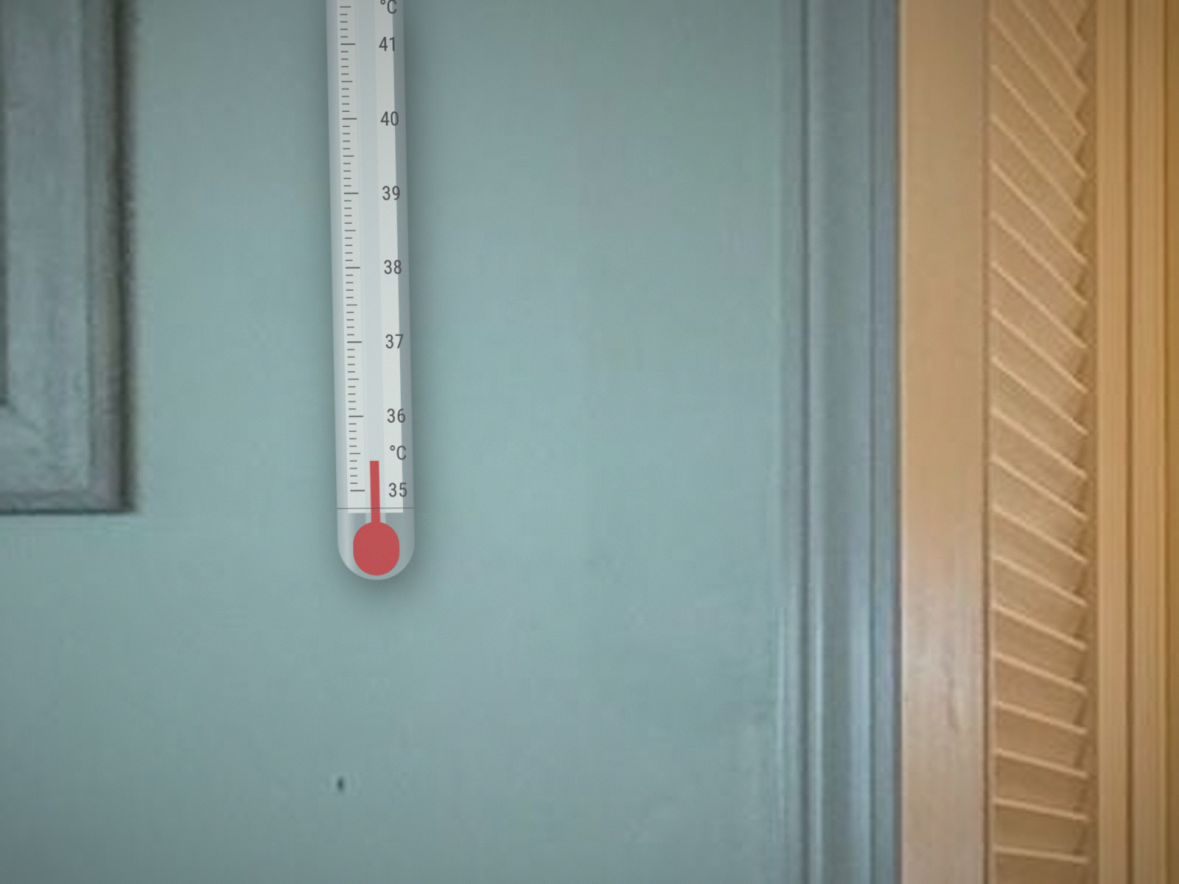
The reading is 35.4; °C
